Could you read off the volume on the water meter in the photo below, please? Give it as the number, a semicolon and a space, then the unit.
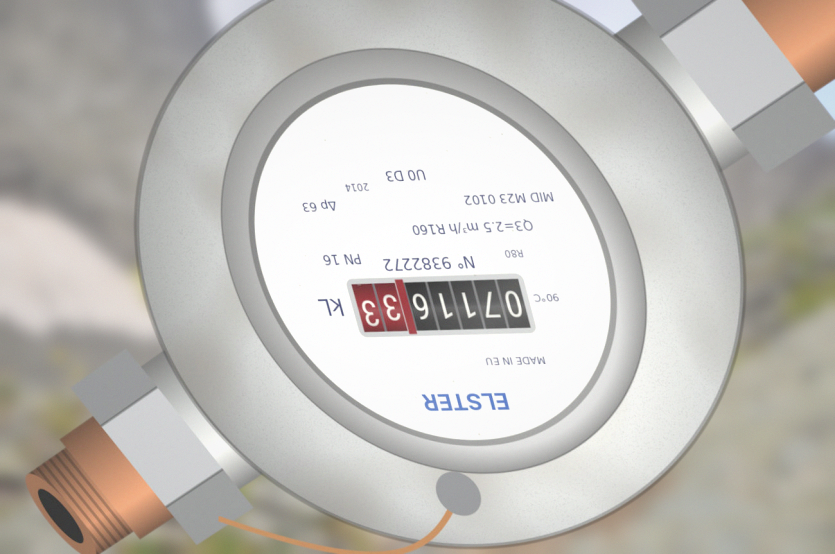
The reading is 7116.33; kL
